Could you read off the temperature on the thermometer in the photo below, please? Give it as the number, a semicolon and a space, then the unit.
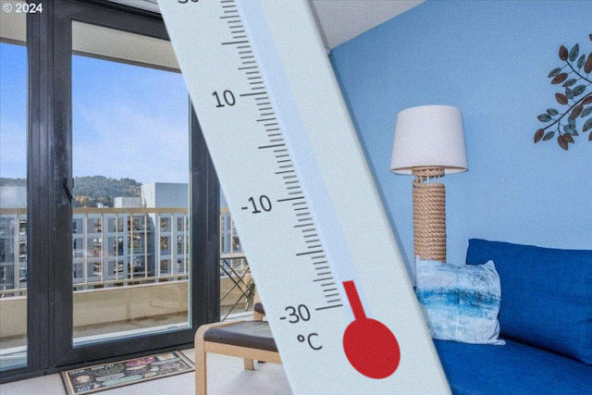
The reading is -26; °C
